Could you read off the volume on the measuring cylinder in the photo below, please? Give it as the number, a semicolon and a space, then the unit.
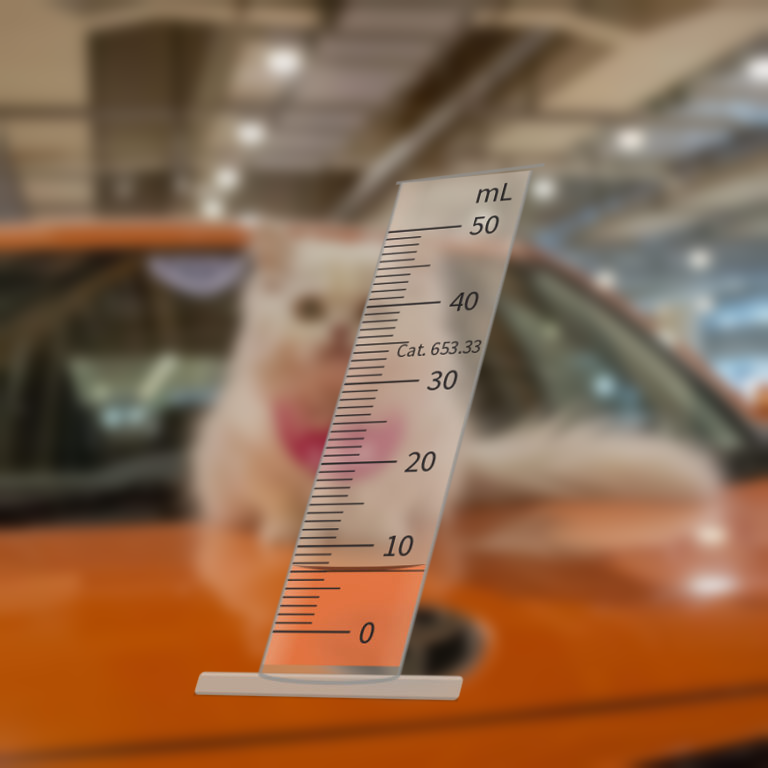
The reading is 7; mL
